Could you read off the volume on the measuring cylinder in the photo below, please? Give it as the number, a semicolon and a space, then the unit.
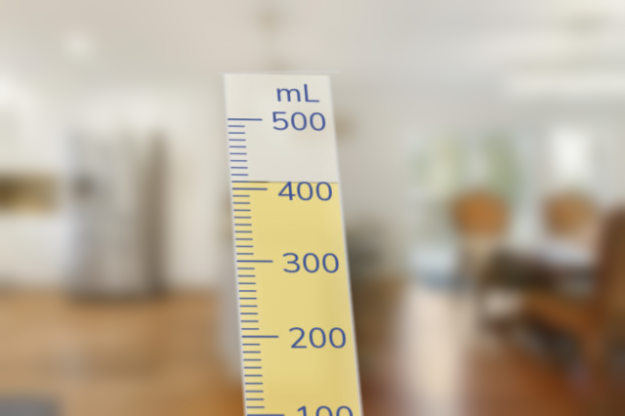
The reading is 410; mL
